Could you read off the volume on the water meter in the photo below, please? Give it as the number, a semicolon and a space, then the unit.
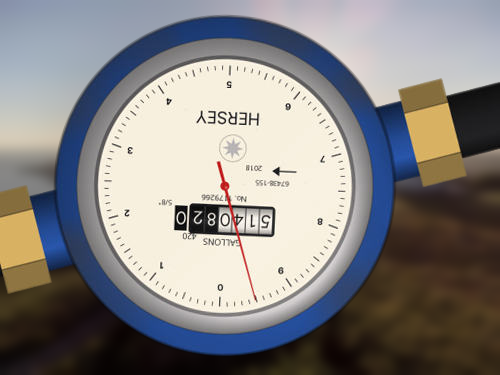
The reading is 5140819.5; gal
